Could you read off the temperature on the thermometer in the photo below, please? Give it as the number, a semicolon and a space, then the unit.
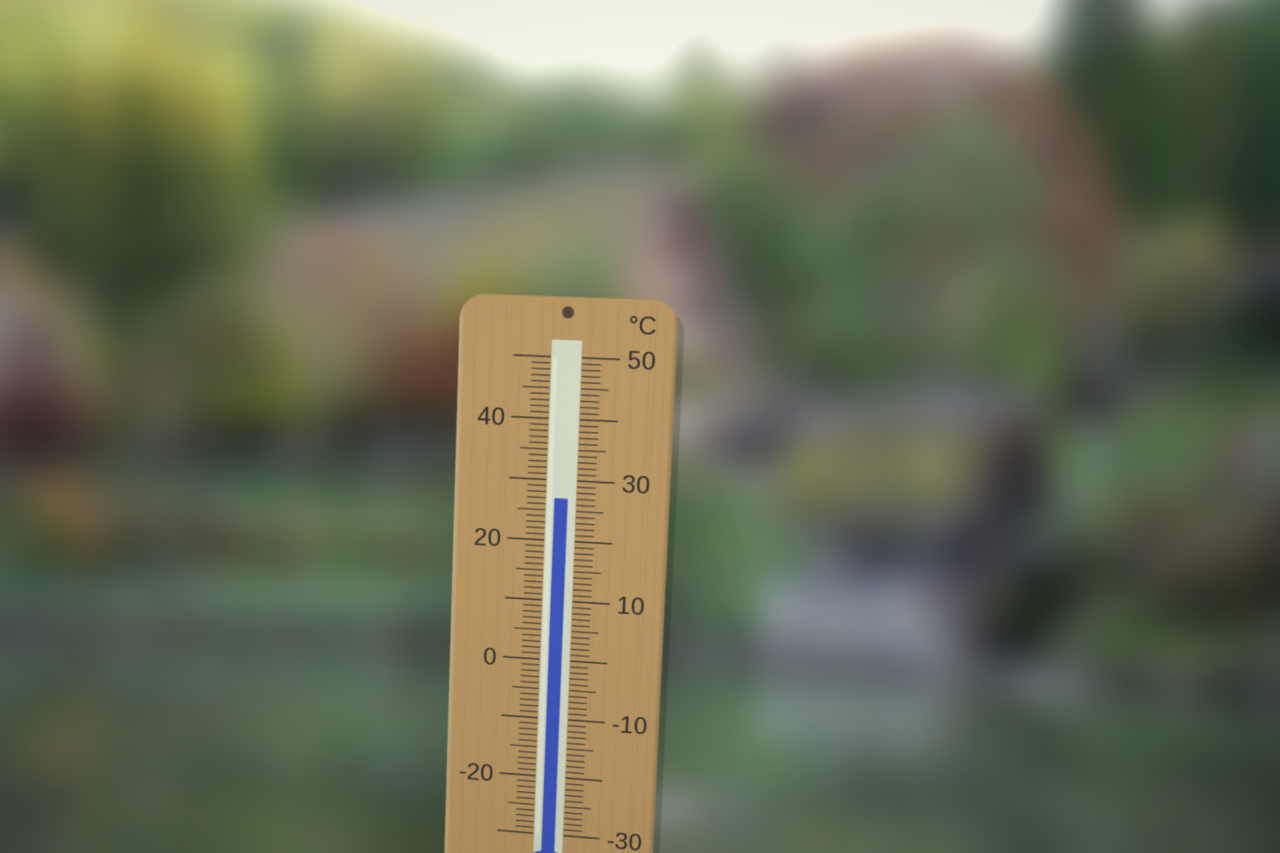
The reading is 27; °C
